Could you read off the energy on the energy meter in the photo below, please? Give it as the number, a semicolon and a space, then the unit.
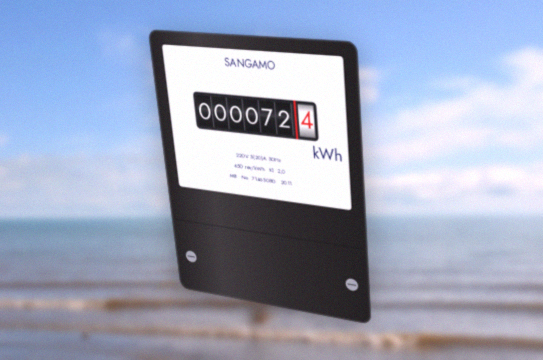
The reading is 72.4; kWh
